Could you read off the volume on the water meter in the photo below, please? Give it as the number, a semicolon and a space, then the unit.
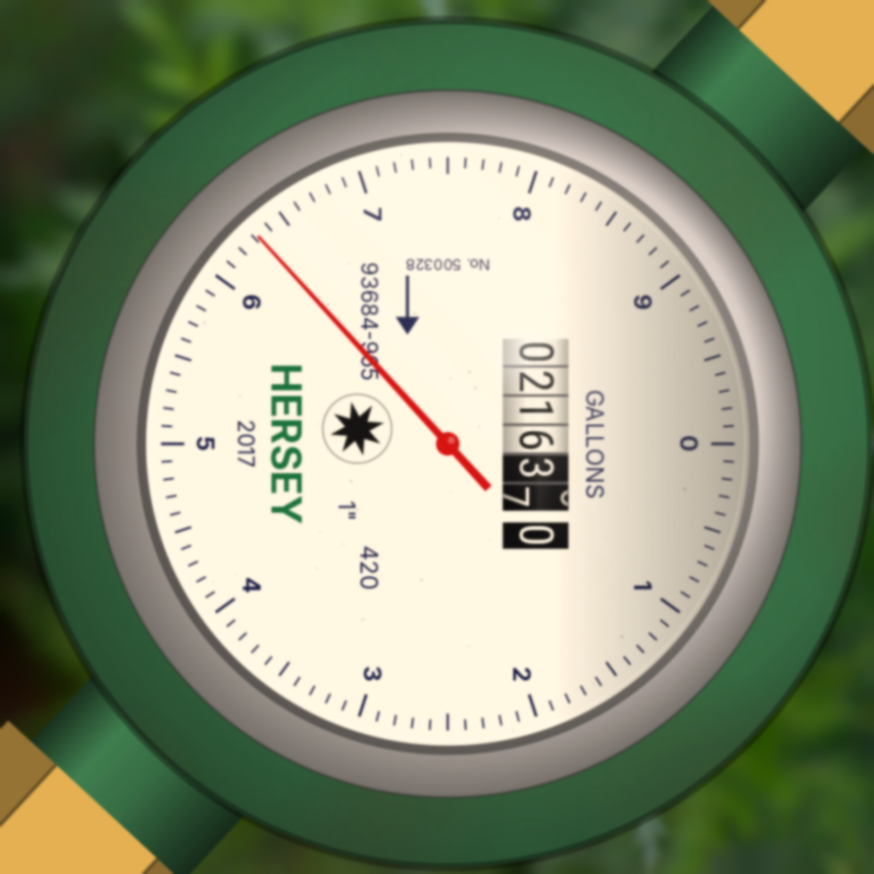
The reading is 216366.3; gal
